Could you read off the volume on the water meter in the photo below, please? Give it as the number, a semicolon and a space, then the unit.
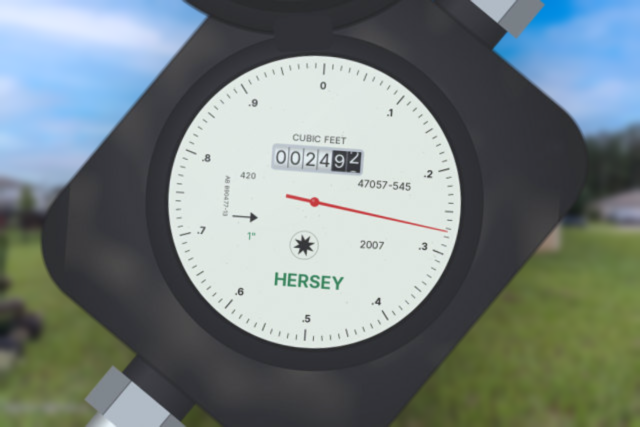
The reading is 2492.27; ft³
